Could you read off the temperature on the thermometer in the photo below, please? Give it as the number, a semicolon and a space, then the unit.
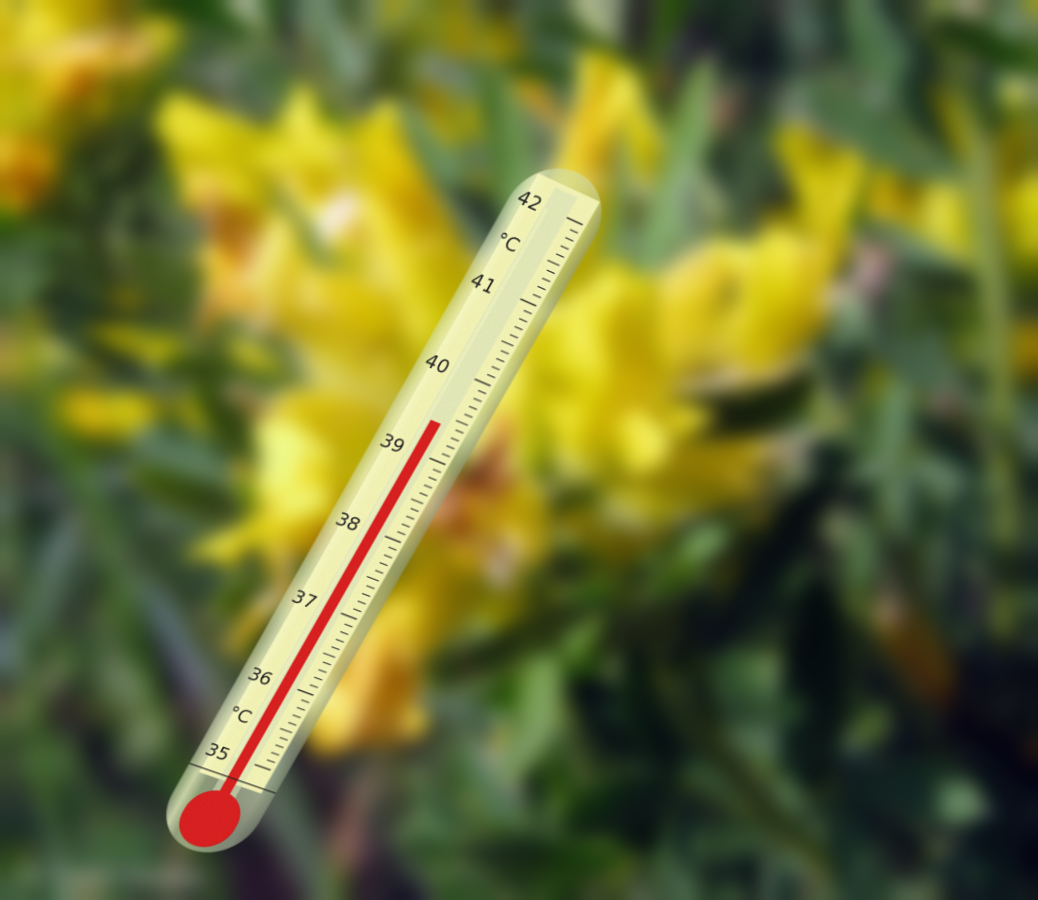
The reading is 39.4; °C
